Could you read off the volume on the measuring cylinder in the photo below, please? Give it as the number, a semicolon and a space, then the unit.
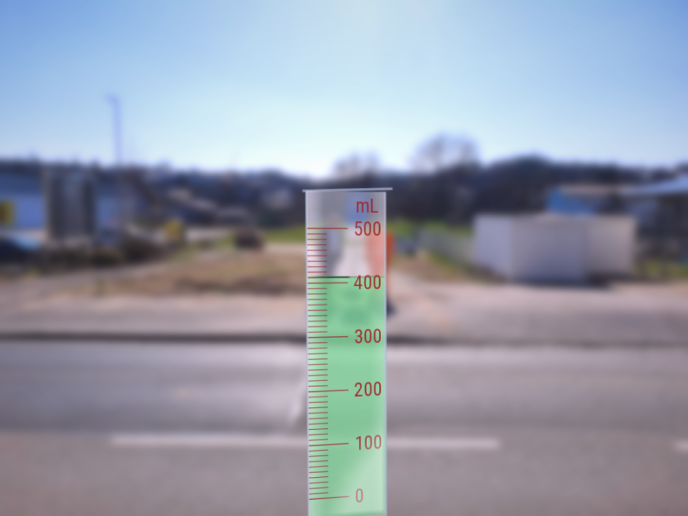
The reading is 410; mL
